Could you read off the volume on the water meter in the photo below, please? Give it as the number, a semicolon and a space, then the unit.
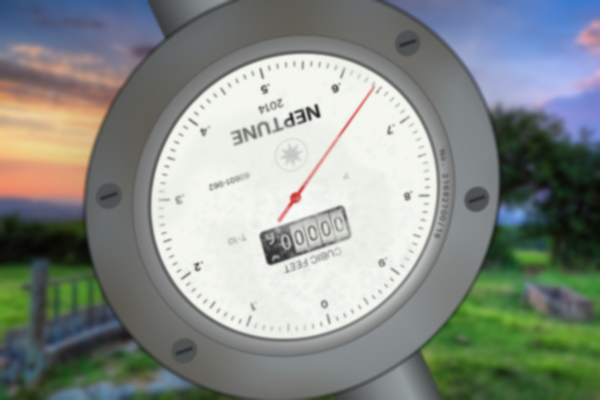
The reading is 5.64; ft³
